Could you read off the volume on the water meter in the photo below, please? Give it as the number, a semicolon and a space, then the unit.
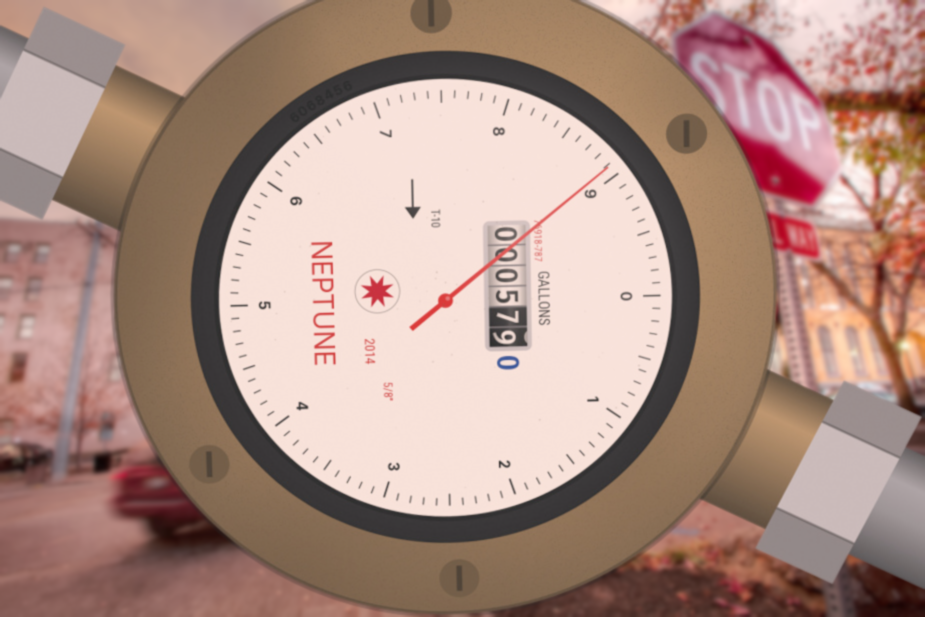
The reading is 5788.9; gal
